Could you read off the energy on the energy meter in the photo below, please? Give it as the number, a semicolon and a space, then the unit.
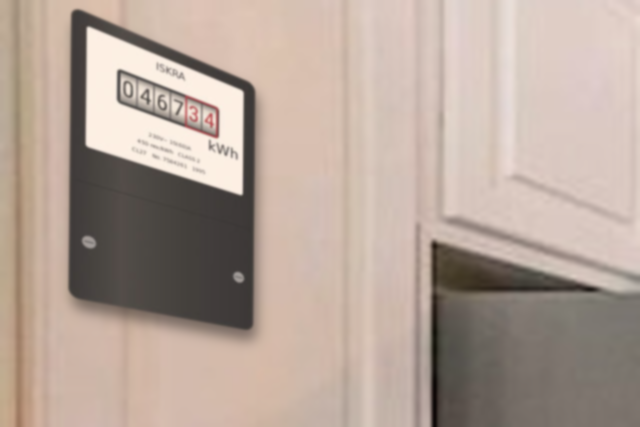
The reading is 467.34; kWh
